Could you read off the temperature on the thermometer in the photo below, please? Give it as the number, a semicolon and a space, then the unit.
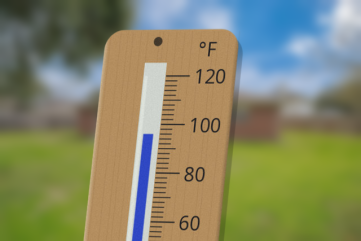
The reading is 96; °F
